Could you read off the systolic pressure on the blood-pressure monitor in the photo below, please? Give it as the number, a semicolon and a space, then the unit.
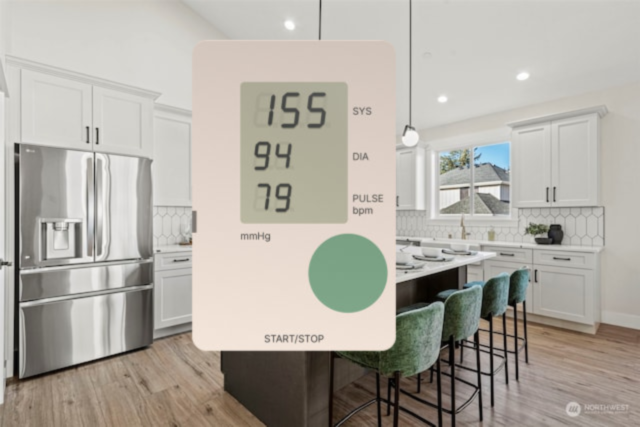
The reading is 155; mmHg
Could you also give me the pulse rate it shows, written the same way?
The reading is 79; bpm
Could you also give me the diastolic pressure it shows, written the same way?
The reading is 94; mmHg
